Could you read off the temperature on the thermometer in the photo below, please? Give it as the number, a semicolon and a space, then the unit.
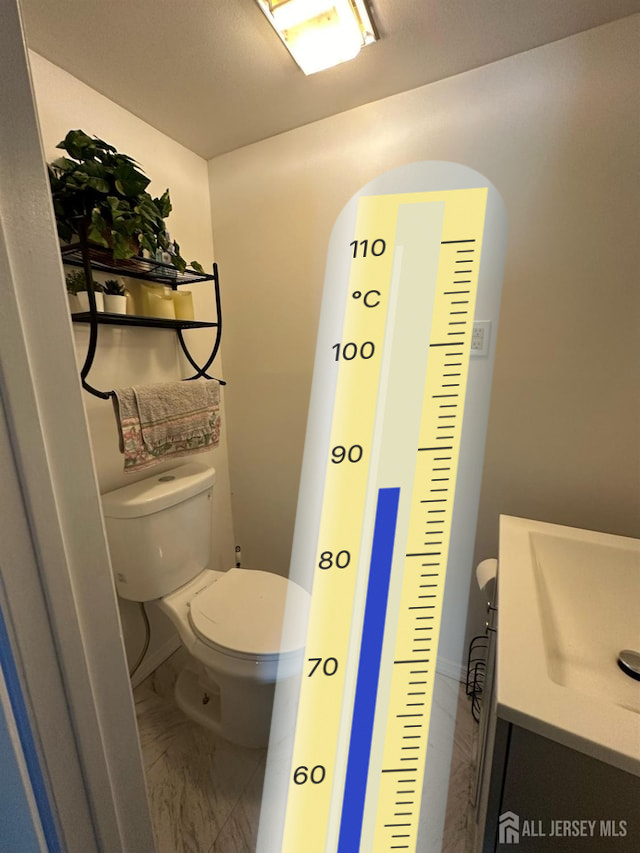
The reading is 86.5; °C
